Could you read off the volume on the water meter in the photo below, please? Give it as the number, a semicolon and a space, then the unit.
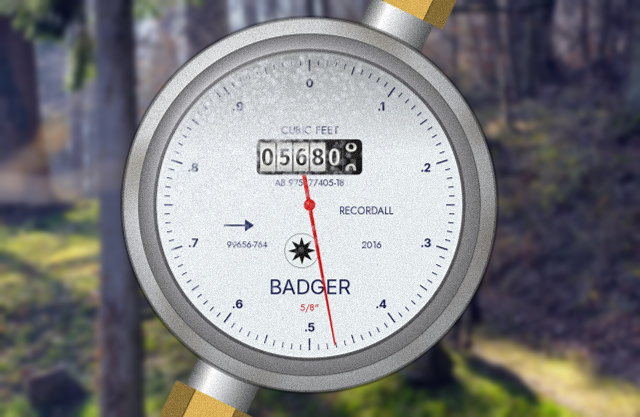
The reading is 56808.47; ft³
